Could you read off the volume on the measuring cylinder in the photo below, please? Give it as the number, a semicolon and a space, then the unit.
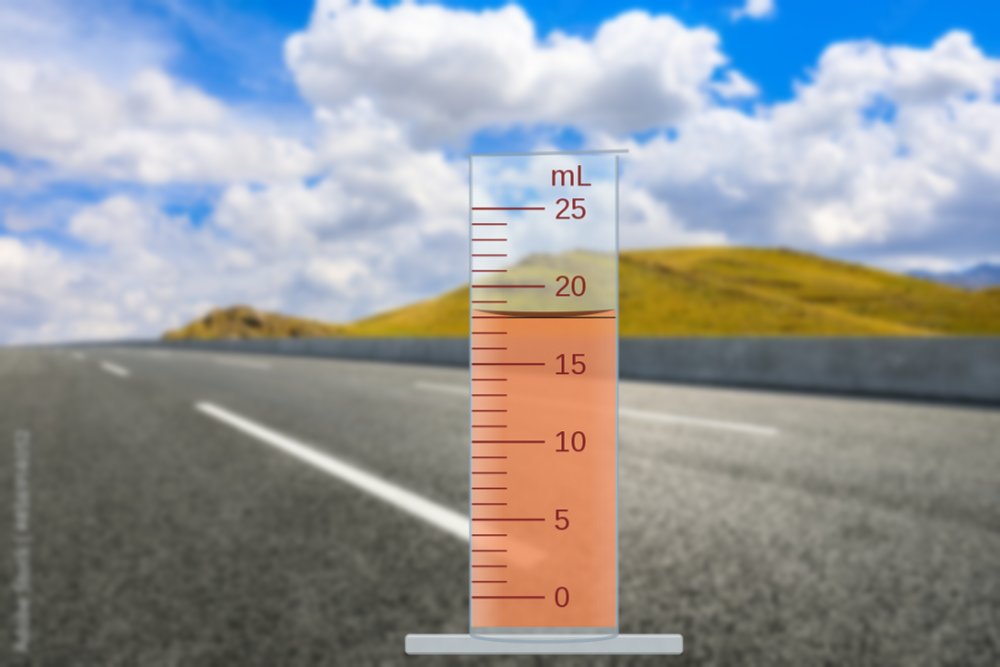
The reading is 18; mL
